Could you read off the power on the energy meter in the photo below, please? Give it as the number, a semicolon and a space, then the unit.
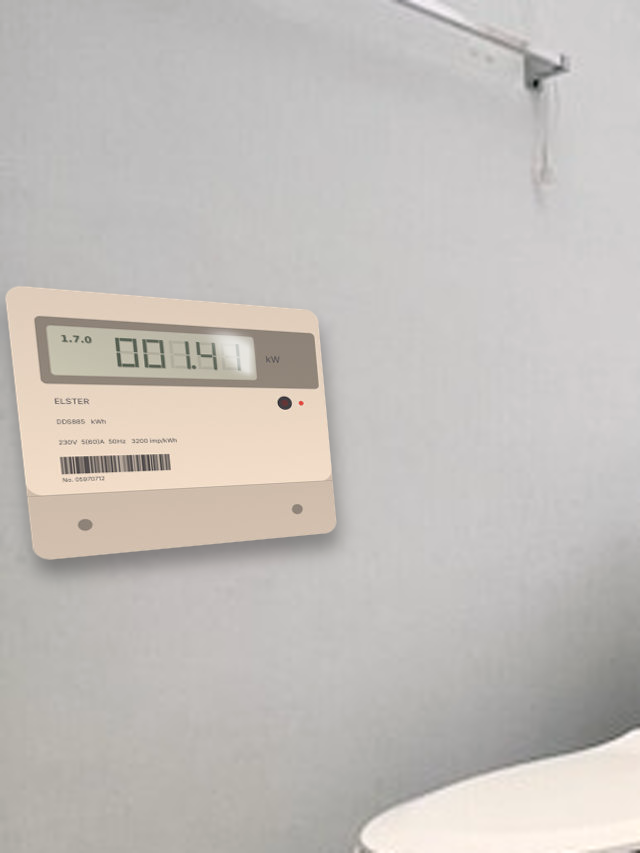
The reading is 1.41; kW
